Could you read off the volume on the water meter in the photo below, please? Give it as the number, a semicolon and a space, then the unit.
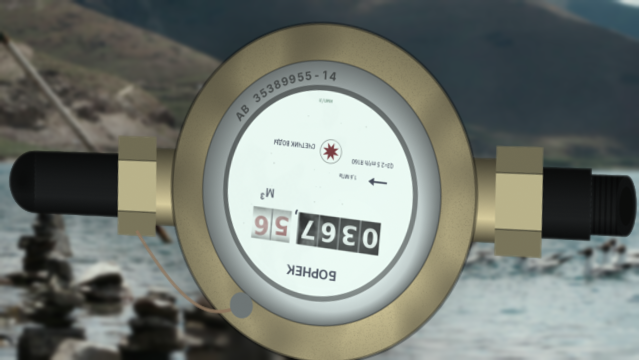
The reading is 367.56; m³
